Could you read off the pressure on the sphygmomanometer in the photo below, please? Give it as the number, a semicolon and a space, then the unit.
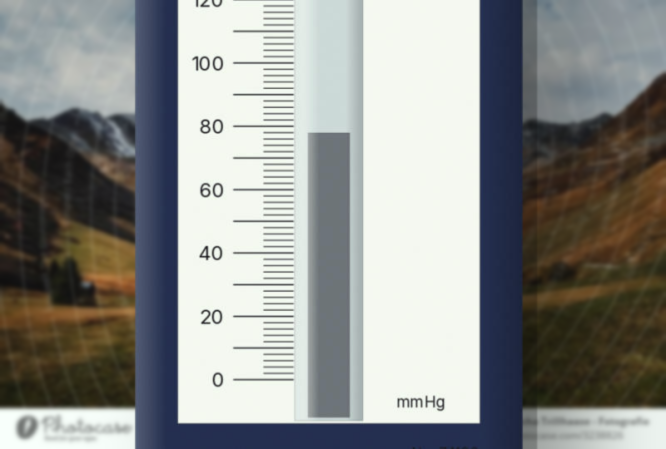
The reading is 78; mmHg
